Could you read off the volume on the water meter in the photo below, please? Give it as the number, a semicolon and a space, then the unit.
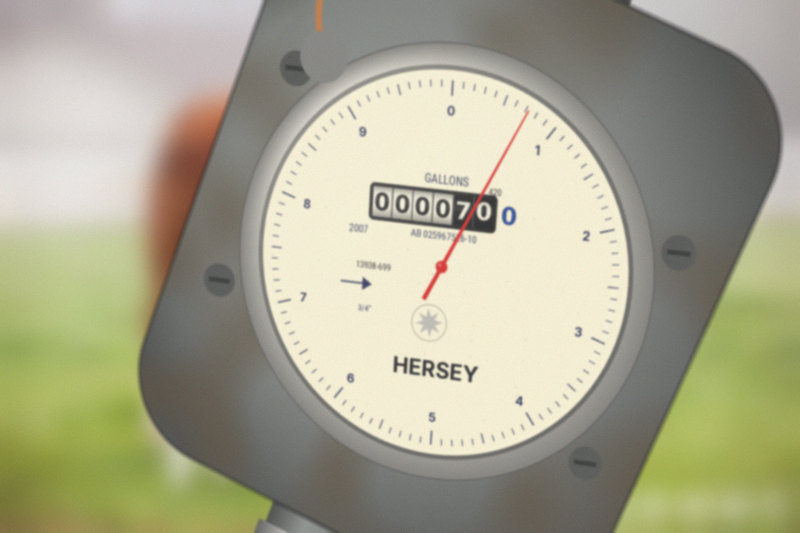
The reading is 700.7; gal
